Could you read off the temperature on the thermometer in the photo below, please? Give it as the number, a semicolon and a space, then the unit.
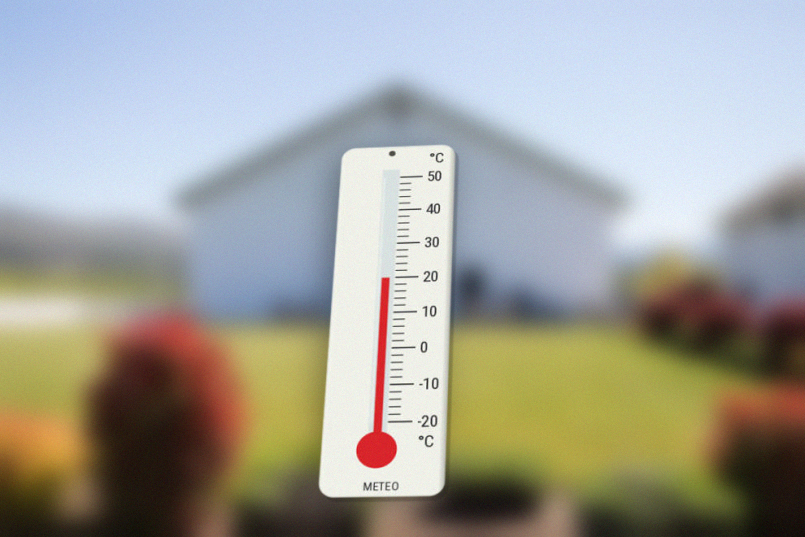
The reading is 20; °C
